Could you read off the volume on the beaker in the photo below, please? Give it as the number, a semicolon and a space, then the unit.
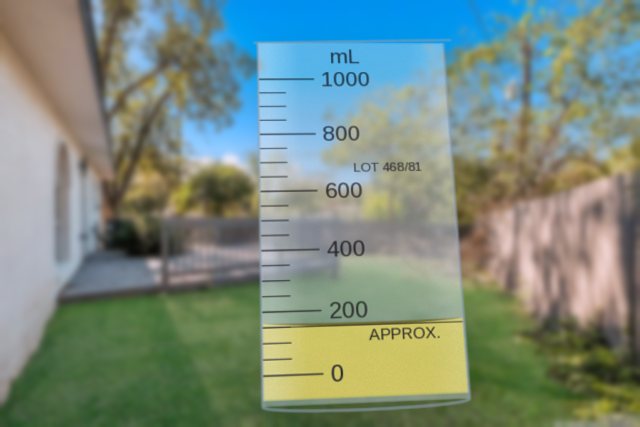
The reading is 150; mL
